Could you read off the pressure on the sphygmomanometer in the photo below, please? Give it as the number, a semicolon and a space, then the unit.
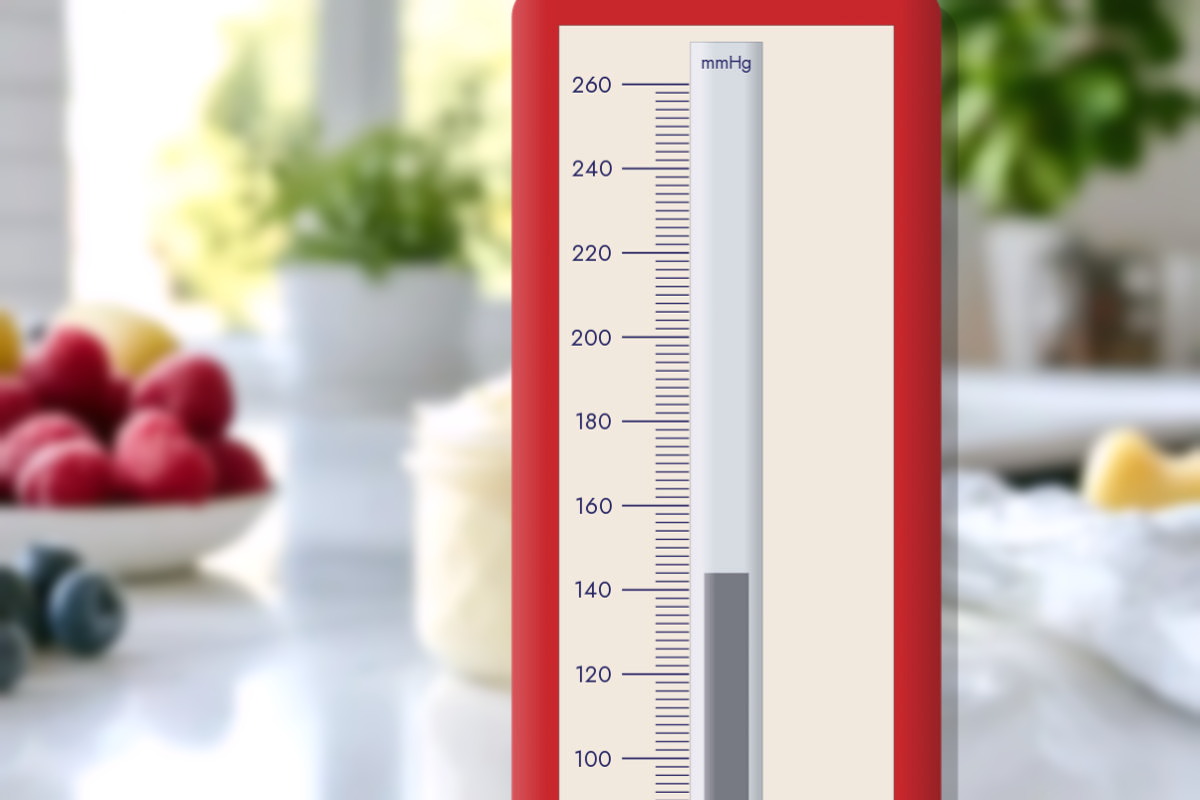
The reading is 144; mmHg
